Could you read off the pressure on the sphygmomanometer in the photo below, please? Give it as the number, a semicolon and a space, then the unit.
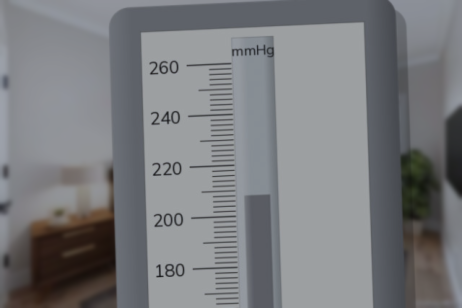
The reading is 208; mmHg
